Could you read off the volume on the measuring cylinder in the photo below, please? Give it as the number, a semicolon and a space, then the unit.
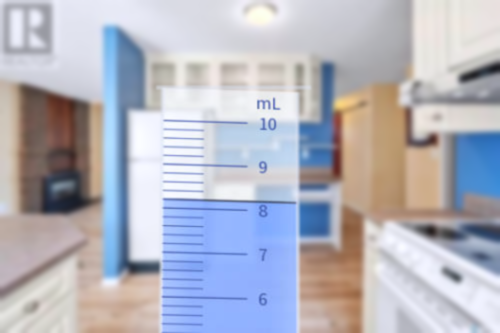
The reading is 8.2; mL
